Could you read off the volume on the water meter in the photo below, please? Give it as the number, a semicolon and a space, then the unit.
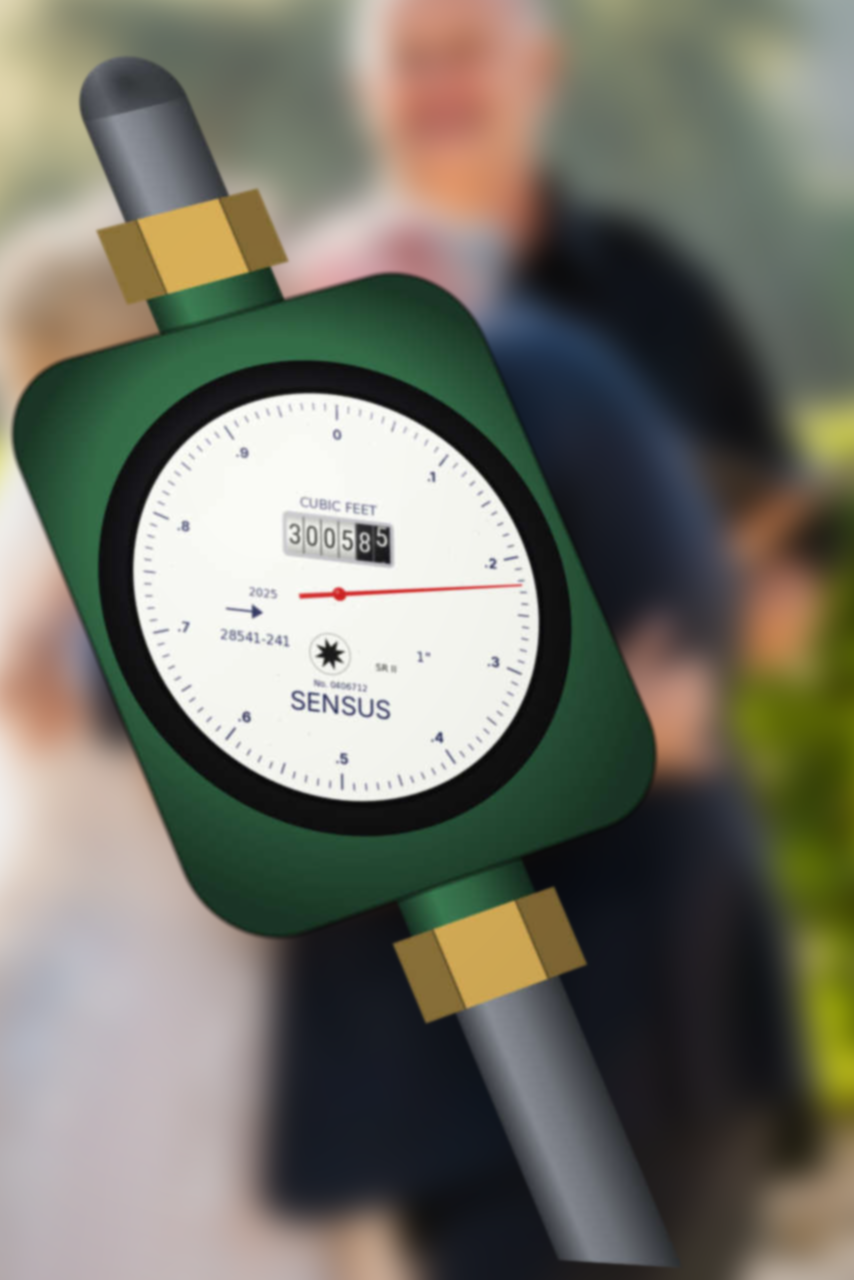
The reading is 300585.22; ft³
